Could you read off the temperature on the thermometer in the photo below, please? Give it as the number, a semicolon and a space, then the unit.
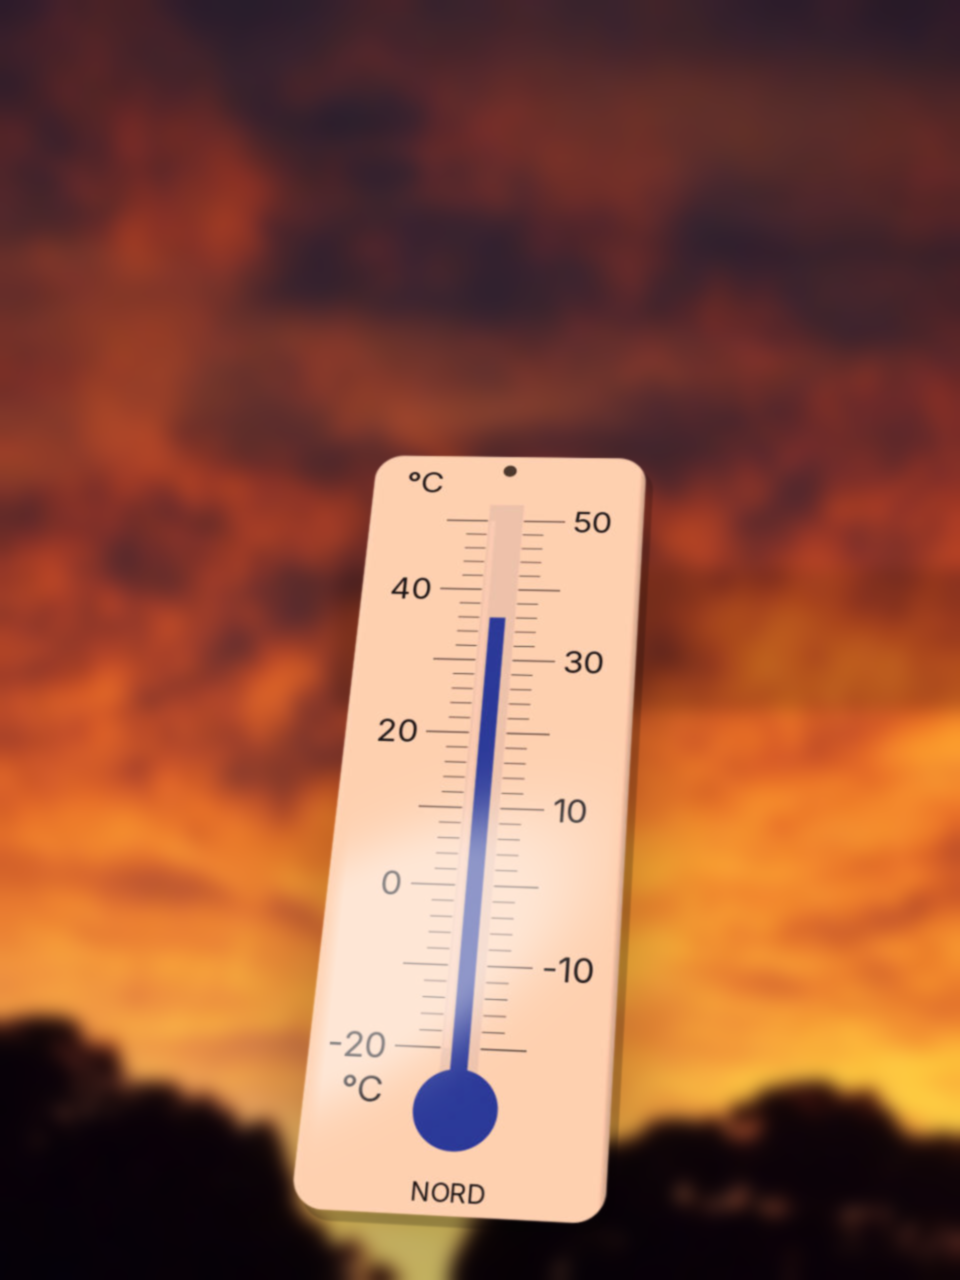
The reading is 36; °C
